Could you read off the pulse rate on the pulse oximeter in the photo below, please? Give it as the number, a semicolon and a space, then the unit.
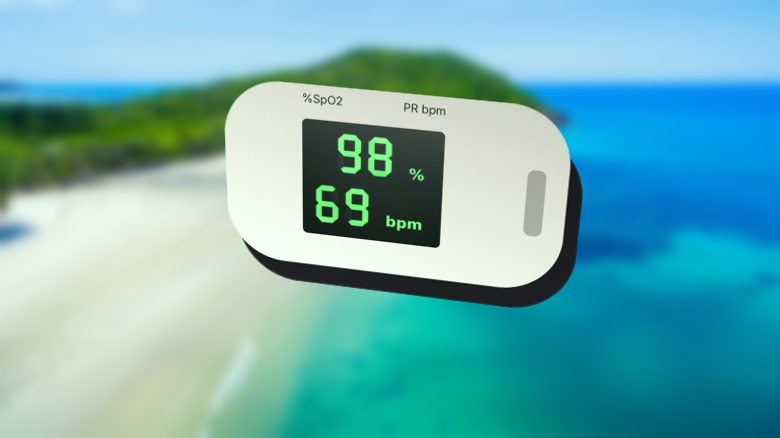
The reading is 69; bpm
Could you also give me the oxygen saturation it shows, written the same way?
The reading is 98; %
